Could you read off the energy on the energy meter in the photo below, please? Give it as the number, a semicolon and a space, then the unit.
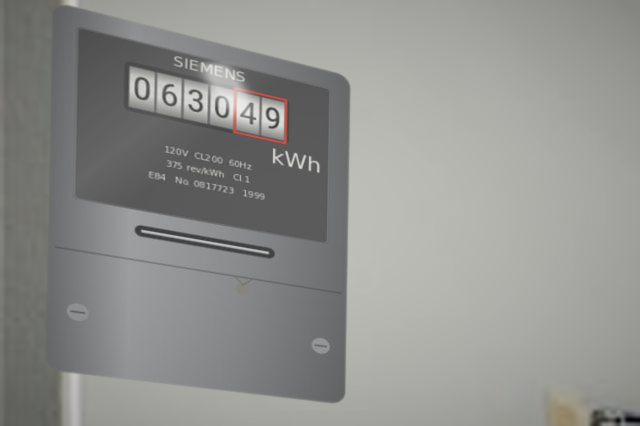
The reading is 630.49; kWh
